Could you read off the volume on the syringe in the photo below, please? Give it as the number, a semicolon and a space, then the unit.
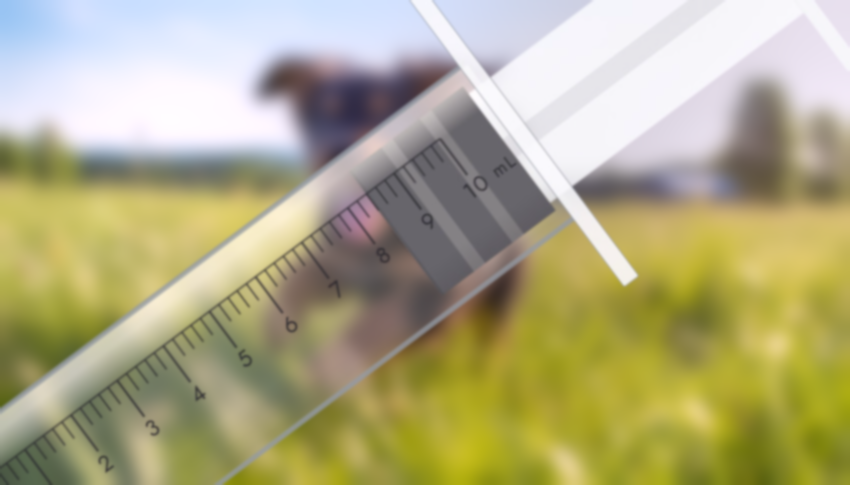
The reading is 8.4; mL
